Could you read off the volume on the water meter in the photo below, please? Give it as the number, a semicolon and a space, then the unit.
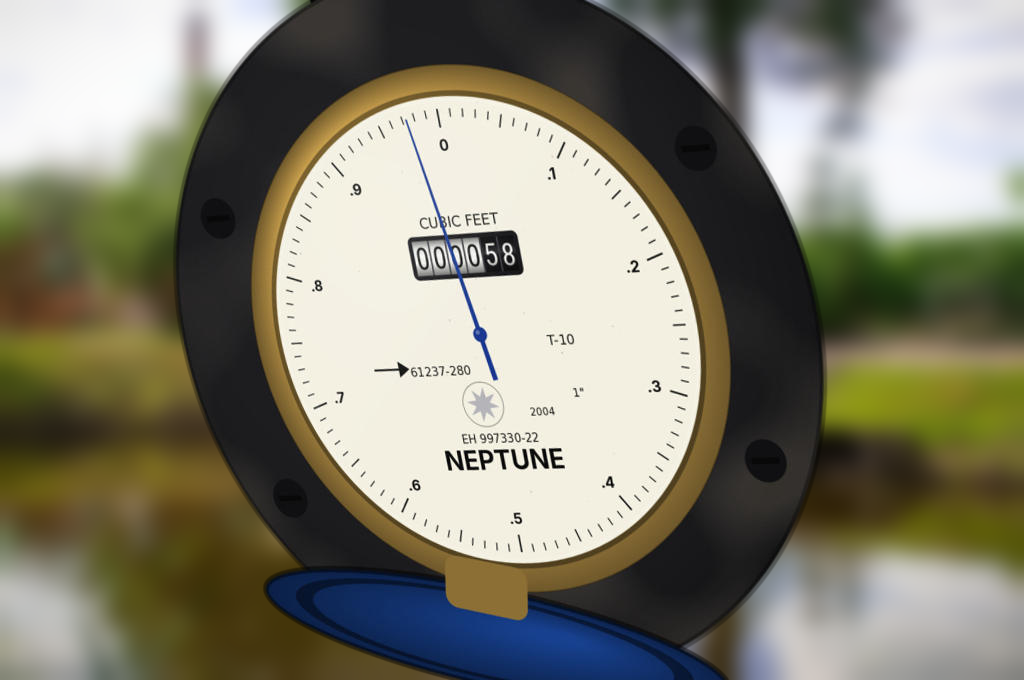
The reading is 57.97; ft³
